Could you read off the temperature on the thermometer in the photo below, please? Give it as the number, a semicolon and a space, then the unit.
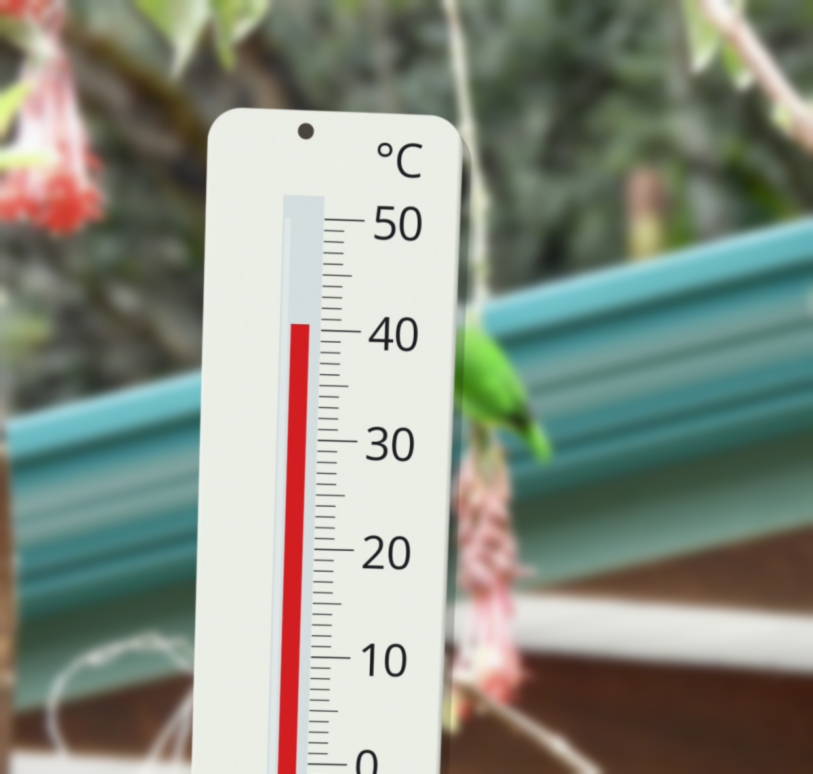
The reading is 40.5; °C
